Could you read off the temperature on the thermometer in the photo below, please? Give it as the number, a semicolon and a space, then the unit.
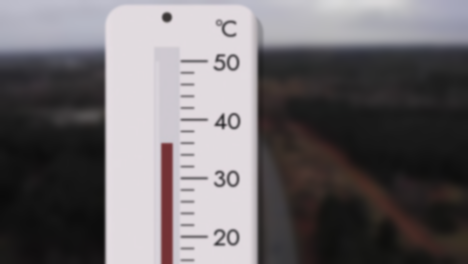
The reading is 36; °C
